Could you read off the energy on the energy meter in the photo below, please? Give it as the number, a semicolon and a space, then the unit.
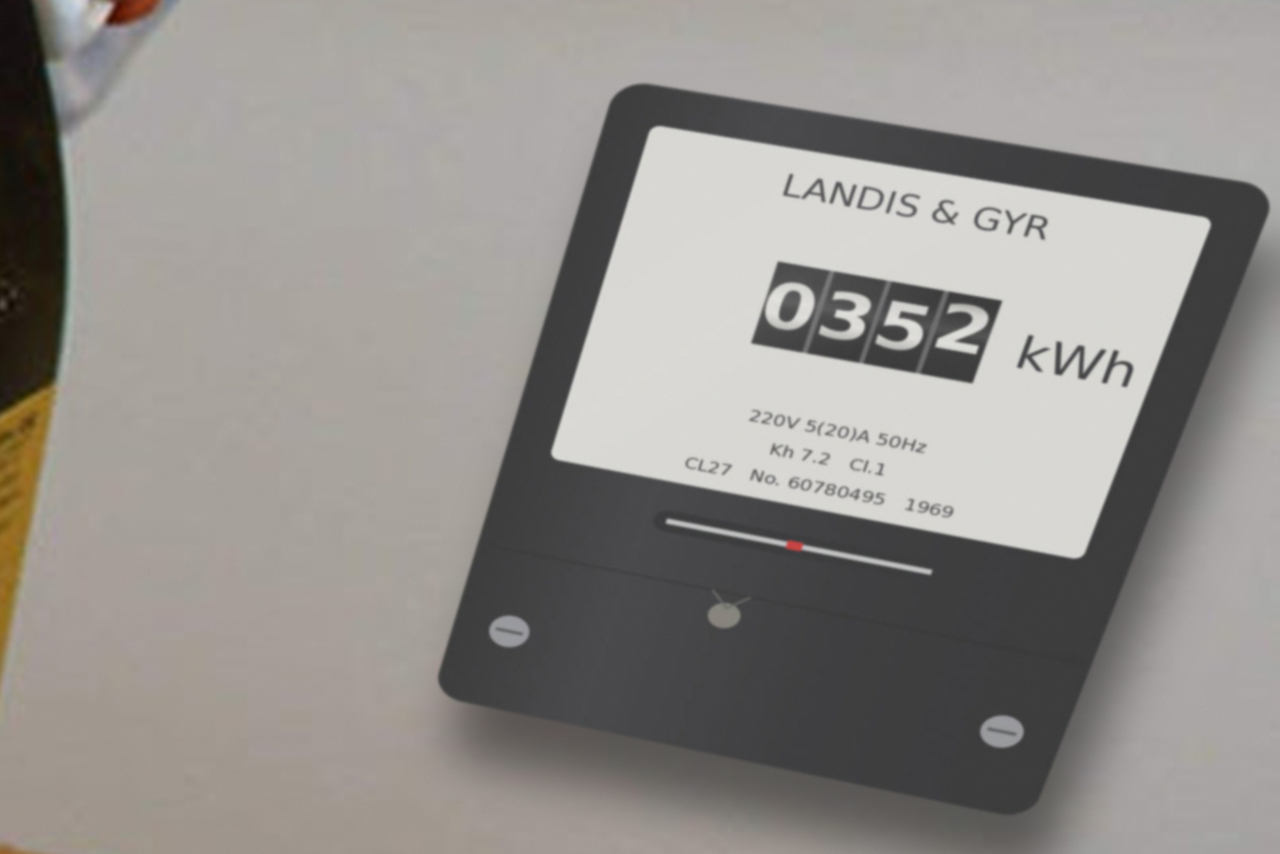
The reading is 352; kWh
